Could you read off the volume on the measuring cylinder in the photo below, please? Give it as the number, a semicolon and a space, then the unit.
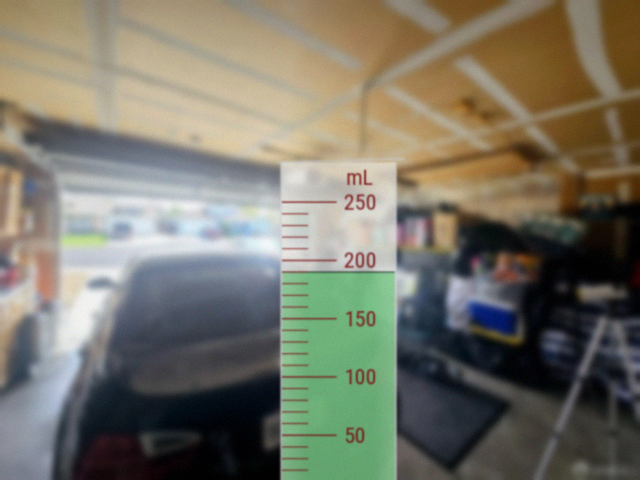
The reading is 190; mL
